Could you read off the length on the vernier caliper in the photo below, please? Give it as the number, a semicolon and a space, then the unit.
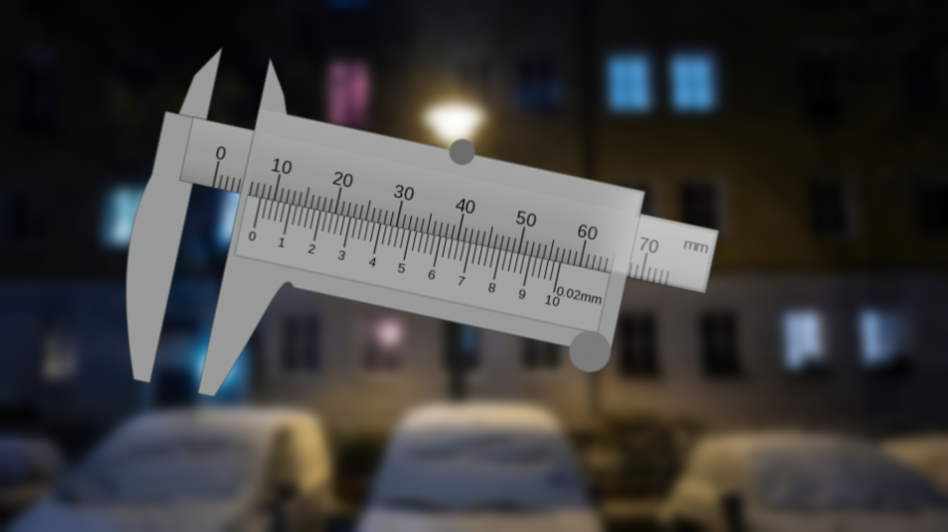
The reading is 7.8; mm
